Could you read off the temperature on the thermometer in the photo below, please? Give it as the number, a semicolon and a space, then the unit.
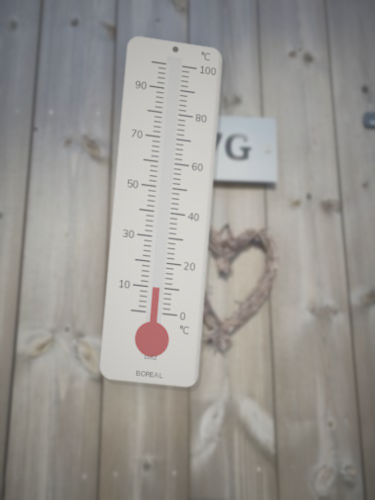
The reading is 10; °C
